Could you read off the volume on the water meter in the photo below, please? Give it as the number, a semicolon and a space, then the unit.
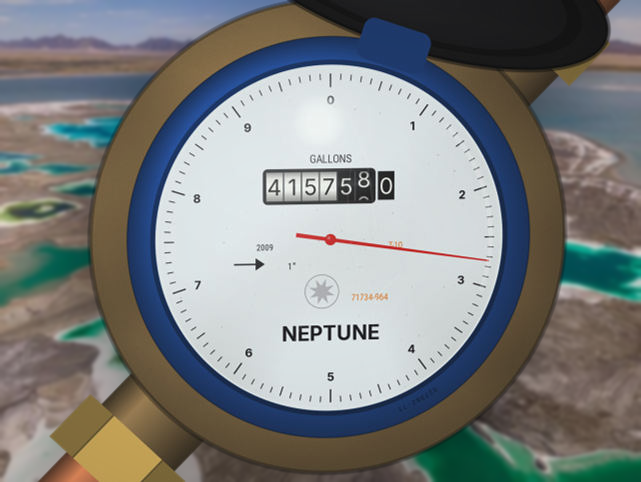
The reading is 4157582.7; gal
